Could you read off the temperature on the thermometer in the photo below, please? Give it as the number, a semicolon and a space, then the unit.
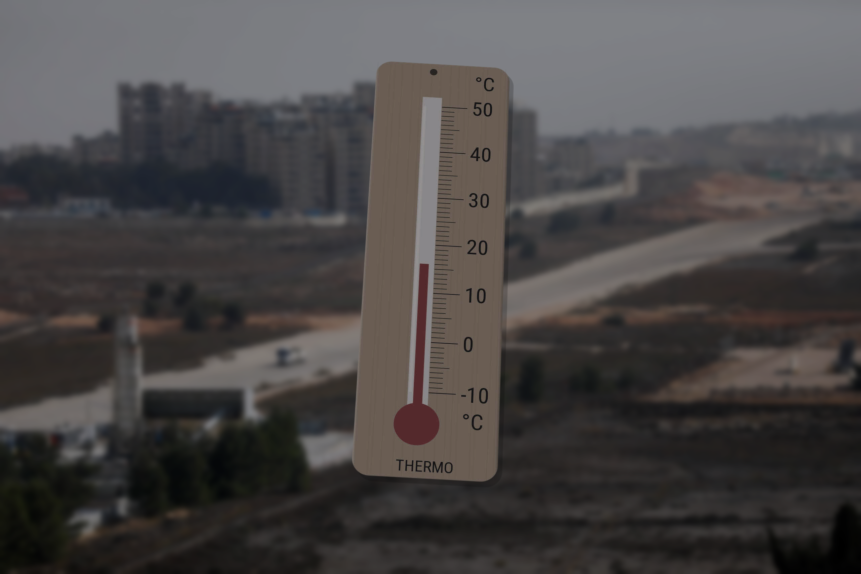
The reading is 16; °C
